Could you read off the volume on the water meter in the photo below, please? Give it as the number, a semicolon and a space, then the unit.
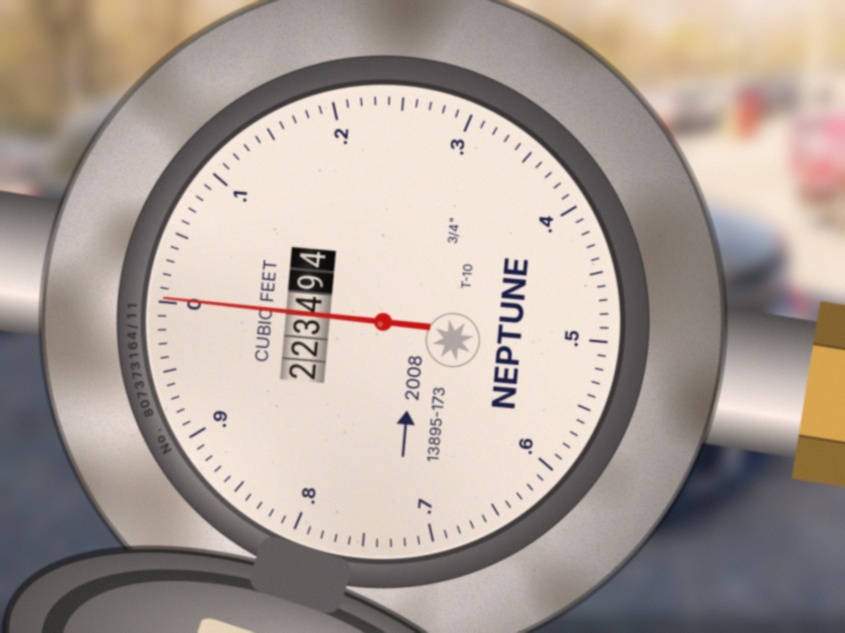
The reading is 223494.00; ft³
